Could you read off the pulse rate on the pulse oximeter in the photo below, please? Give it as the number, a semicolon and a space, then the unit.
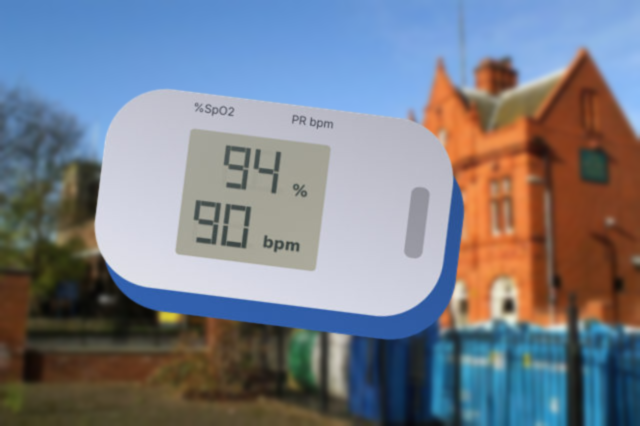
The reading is 90; bpm
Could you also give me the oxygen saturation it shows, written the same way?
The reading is 94; %
